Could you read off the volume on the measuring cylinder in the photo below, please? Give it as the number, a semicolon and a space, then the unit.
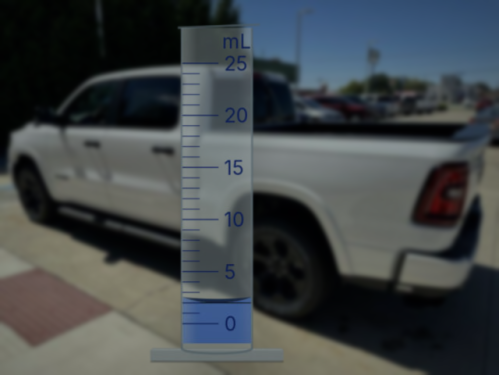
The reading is 2; mL
